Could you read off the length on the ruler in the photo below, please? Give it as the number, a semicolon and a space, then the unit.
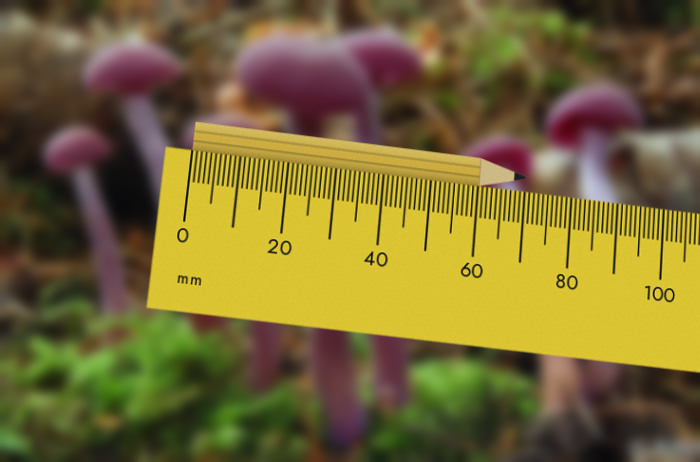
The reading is 70; mm
